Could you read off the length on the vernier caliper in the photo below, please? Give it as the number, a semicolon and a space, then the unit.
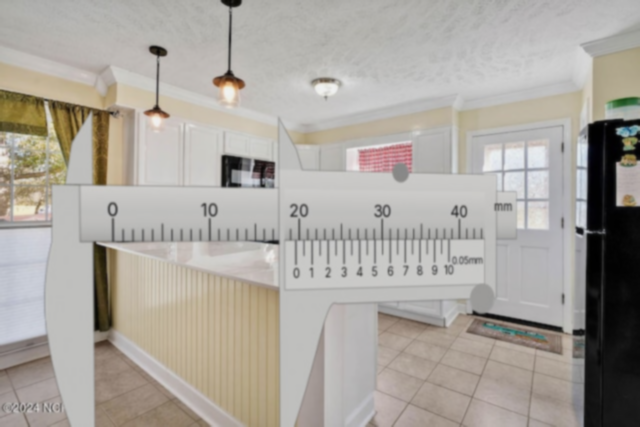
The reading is 19.6; mm
